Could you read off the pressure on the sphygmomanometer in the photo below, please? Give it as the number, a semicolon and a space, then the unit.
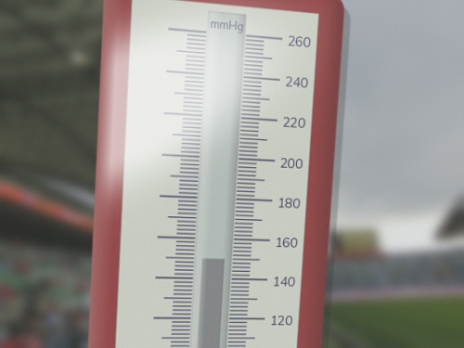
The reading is 150; mmHg
